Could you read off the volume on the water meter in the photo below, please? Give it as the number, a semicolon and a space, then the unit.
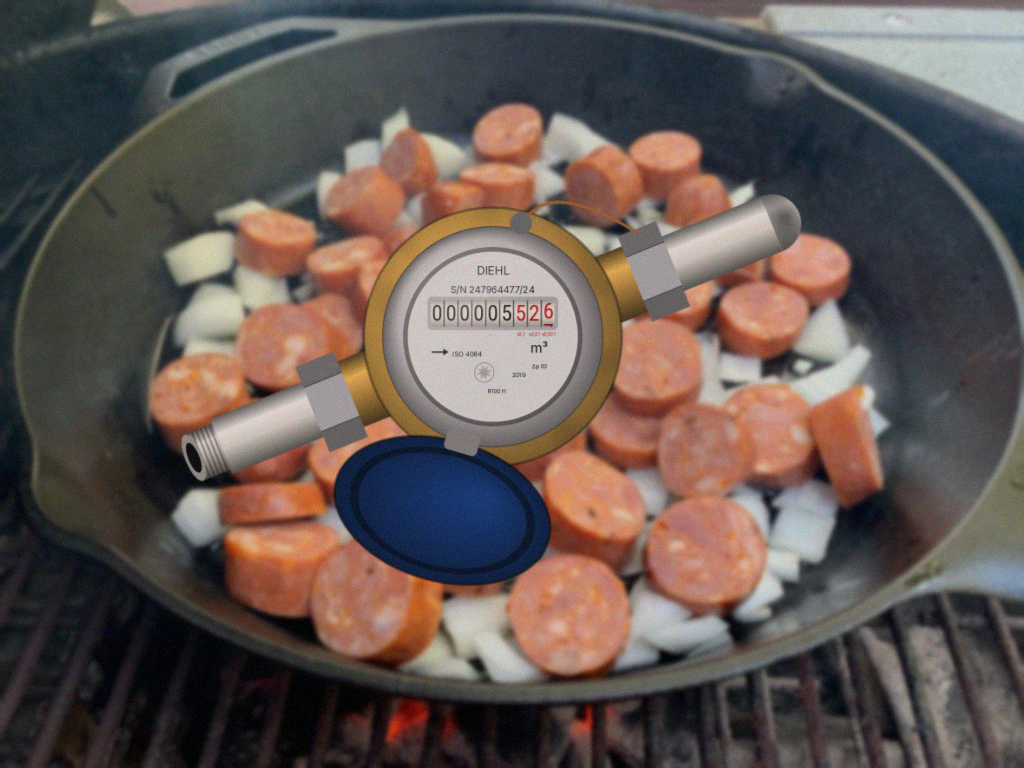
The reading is 5.526; m³
